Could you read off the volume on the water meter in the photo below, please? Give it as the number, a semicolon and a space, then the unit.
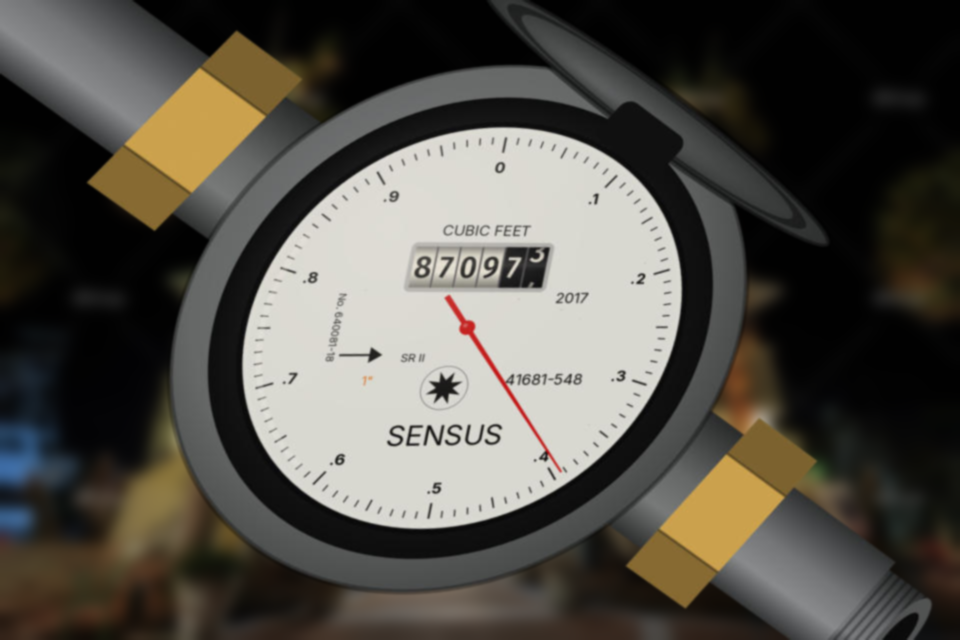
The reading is 870973.39; ft³
